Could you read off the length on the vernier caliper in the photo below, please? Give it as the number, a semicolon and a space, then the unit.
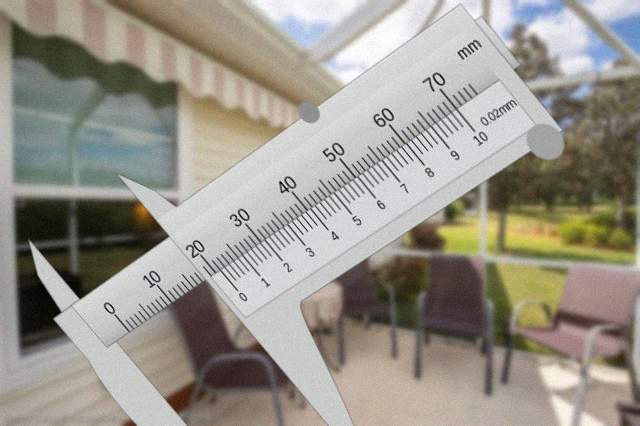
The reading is 21.0; mm
